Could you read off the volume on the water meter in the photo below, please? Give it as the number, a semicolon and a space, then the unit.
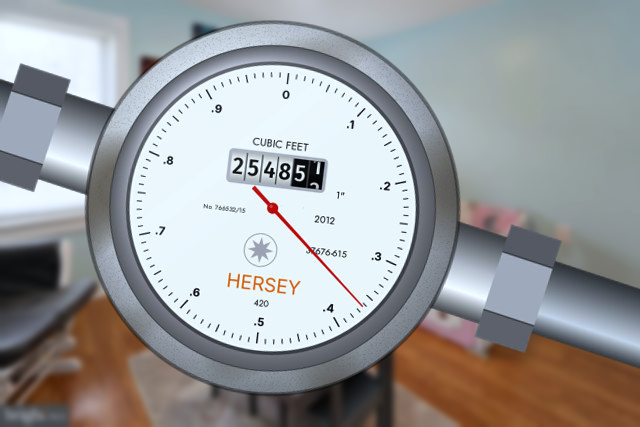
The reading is 254851.36; ft³
